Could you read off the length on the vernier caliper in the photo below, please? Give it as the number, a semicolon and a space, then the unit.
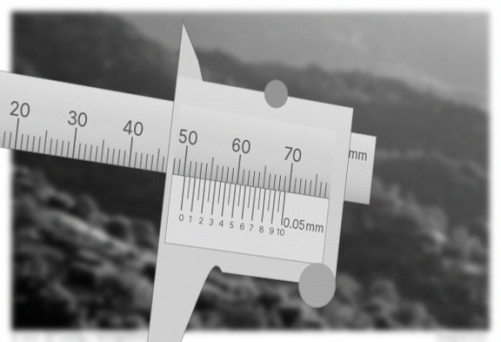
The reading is 50.2; mm
